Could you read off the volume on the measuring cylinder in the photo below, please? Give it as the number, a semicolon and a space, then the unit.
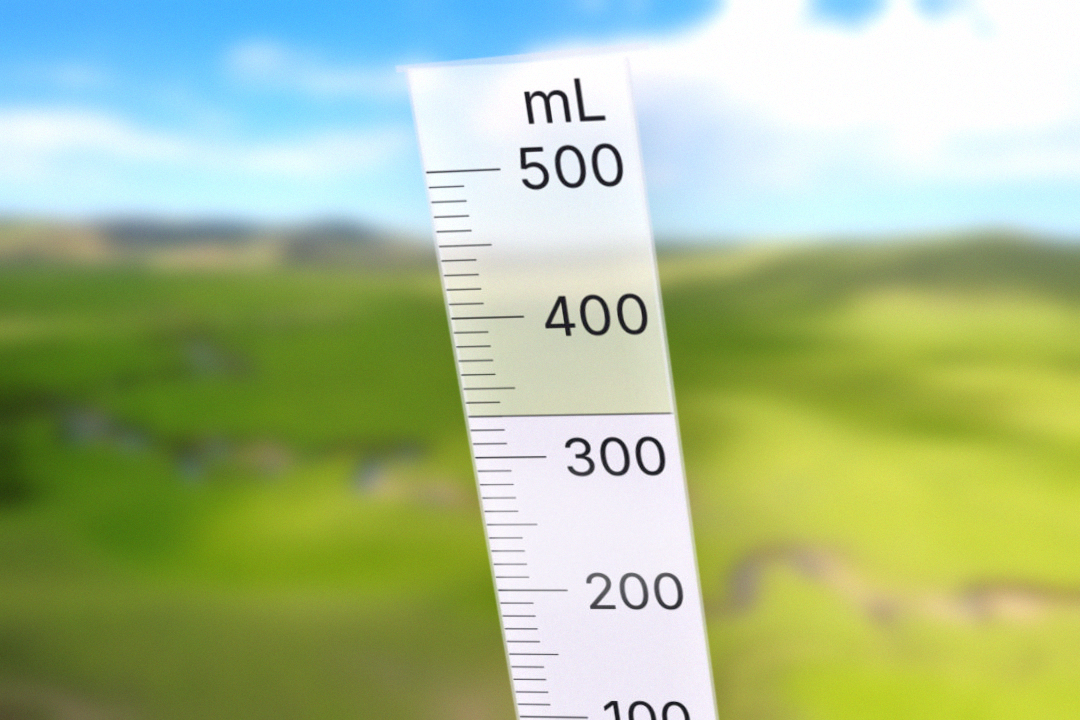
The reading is 330; mL
